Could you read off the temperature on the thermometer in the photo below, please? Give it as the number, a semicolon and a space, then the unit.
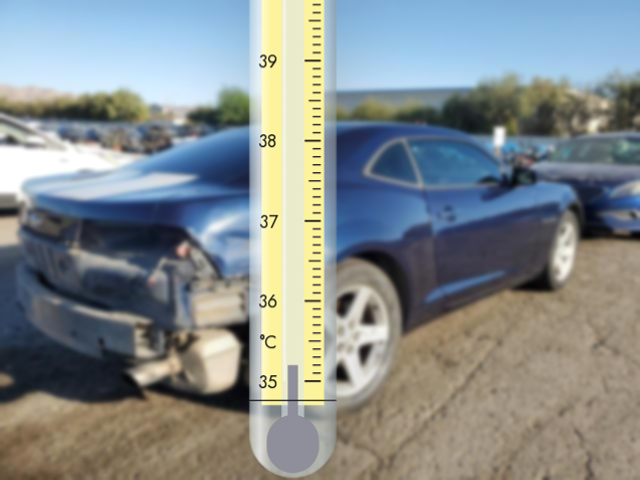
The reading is 35.2; °C
